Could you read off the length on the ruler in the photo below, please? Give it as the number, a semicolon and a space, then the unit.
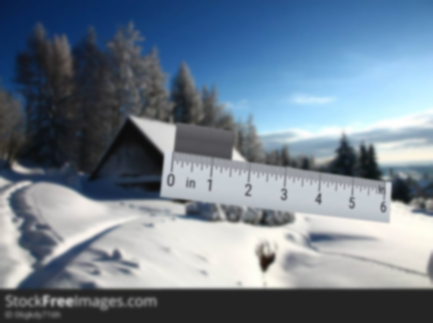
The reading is 1.5; in
